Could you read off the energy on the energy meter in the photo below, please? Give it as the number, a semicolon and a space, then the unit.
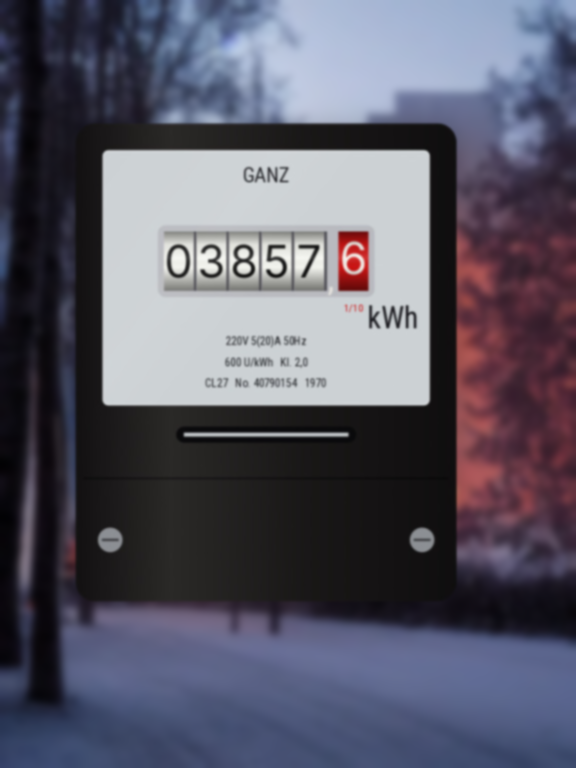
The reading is 3857.6; kWh
